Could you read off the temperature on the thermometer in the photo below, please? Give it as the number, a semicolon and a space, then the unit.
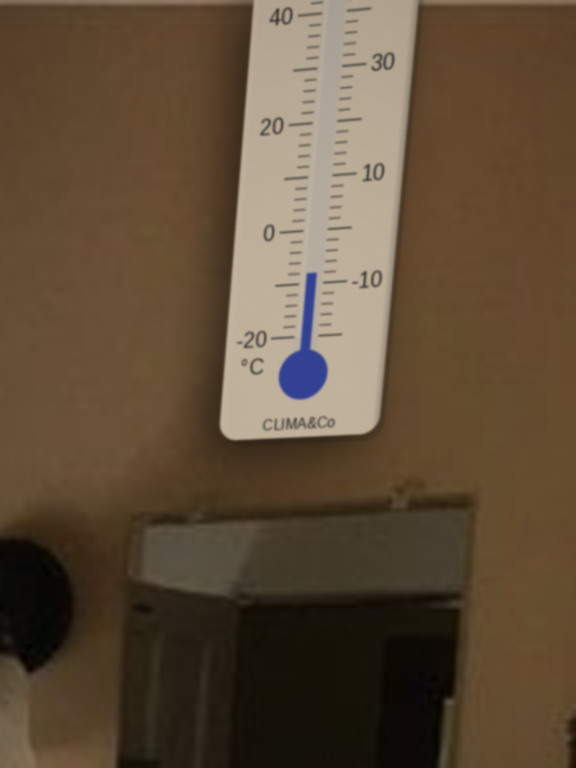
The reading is -8; °C
